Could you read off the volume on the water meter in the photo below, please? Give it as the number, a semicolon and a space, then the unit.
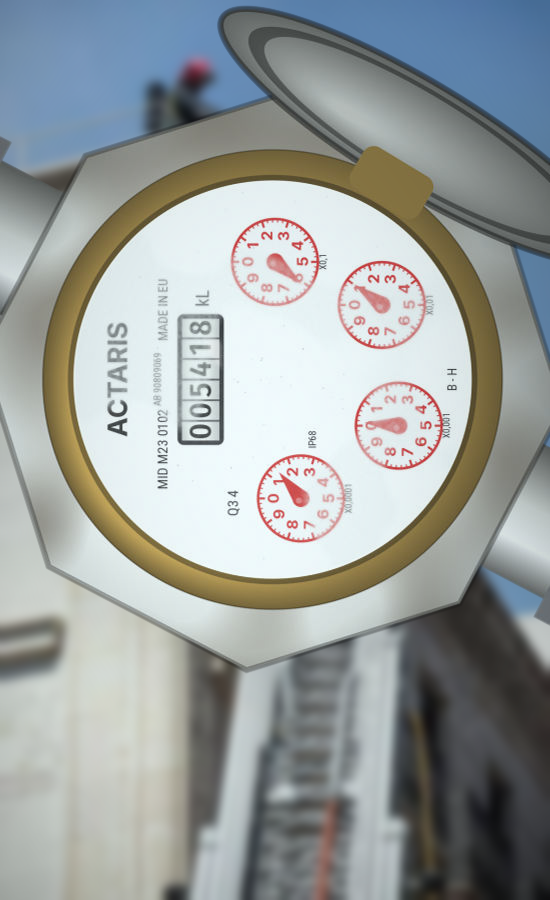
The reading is 5418.6101; kL
